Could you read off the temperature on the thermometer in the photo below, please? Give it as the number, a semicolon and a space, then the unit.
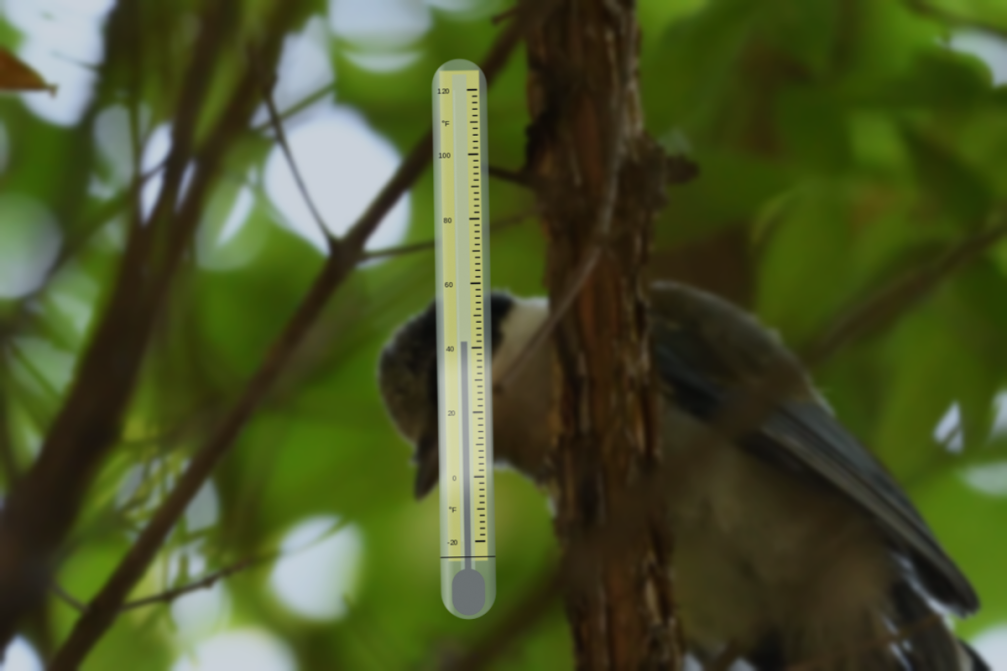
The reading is 42; °F
